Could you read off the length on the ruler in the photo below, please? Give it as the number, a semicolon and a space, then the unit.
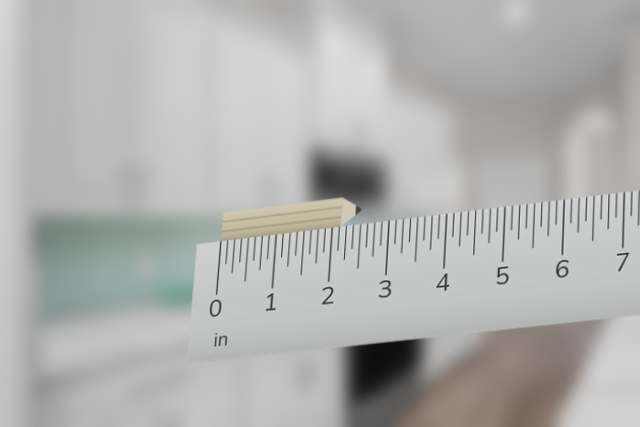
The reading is 2.5; in
